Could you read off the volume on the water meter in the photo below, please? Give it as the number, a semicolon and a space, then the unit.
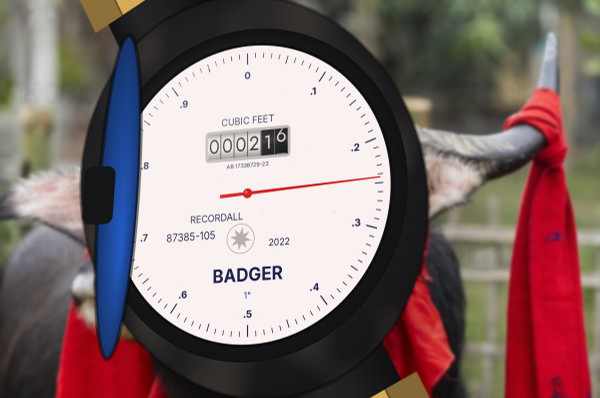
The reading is 216.24; ft³
